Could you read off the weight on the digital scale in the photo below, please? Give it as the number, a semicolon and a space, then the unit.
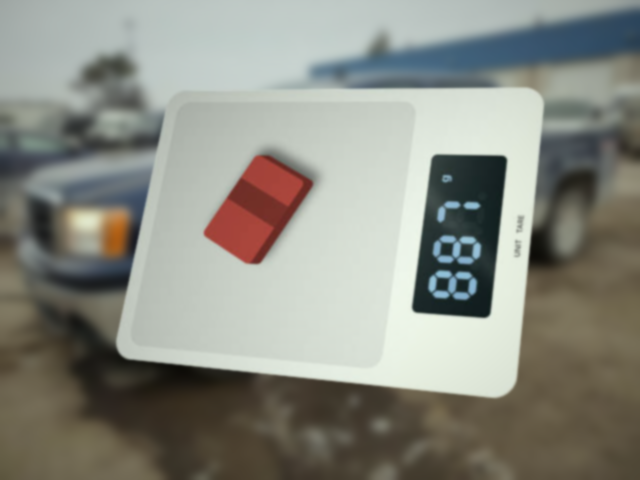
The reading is 887; g
